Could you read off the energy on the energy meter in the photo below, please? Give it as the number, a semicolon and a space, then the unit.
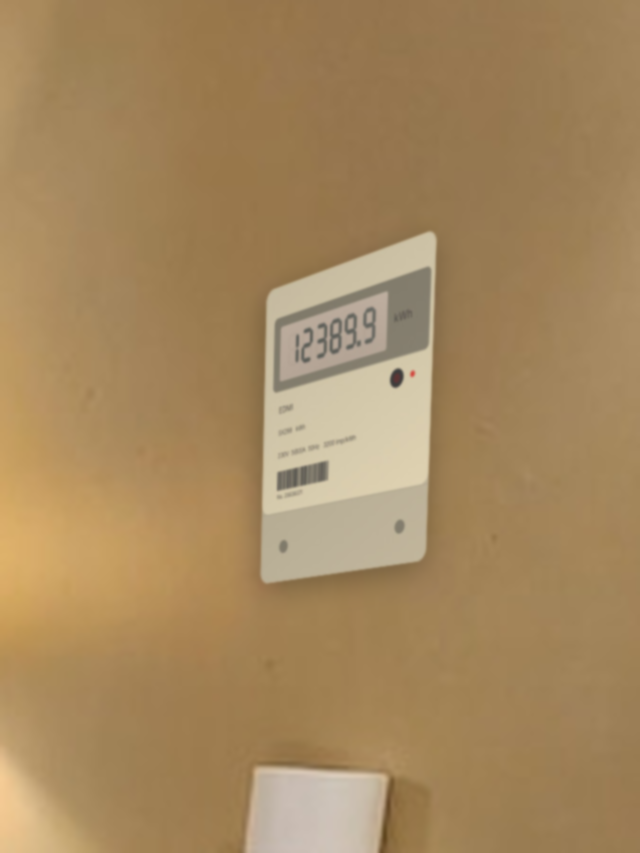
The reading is 12389.9; kWh
